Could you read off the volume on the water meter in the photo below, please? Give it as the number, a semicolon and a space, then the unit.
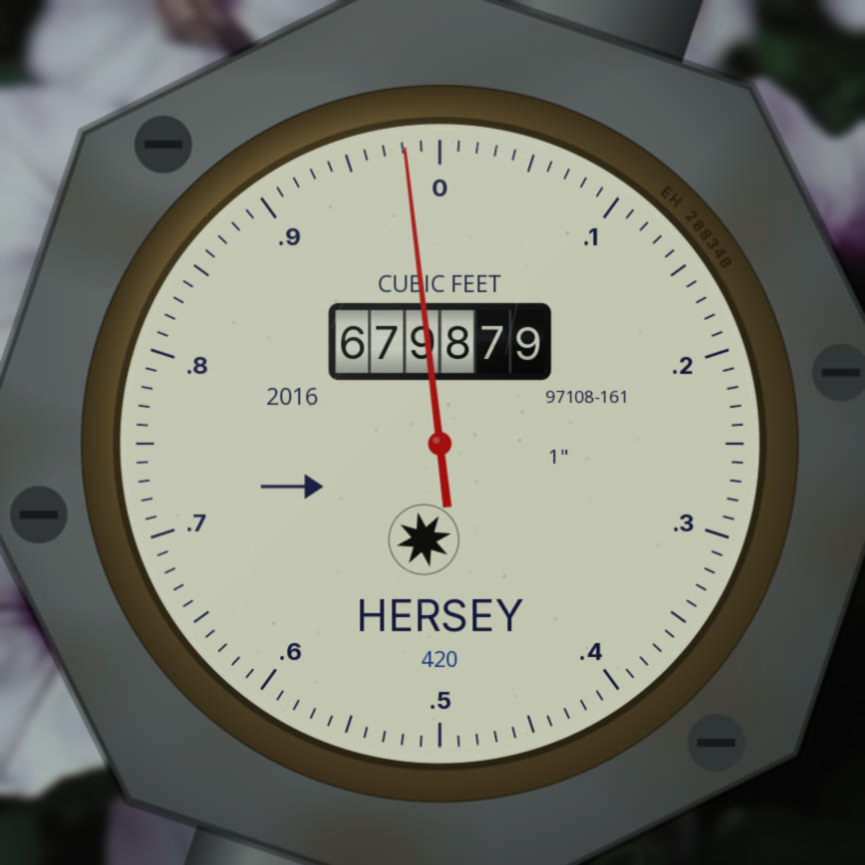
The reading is 679878.98; ft³
